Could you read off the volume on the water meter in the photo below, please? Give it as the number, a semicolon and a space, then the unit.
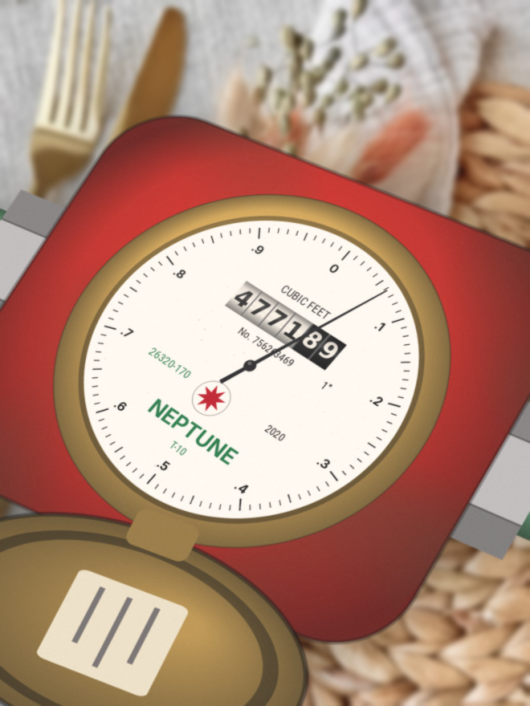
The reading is 477189.06; ft³
